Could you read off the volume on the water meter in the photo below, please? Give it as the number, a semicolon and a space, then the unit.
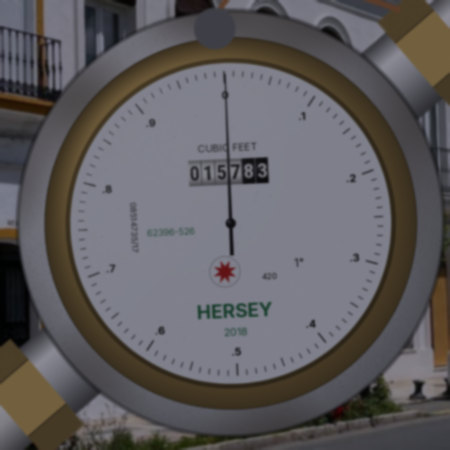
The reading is 15783.00; ft³
